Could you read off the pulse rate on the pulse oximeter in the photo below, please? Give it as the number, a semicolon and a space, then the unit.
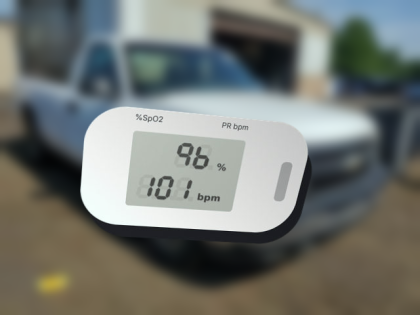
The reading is 101; bpm
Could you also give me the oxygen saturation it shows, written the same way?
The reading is 96; %
